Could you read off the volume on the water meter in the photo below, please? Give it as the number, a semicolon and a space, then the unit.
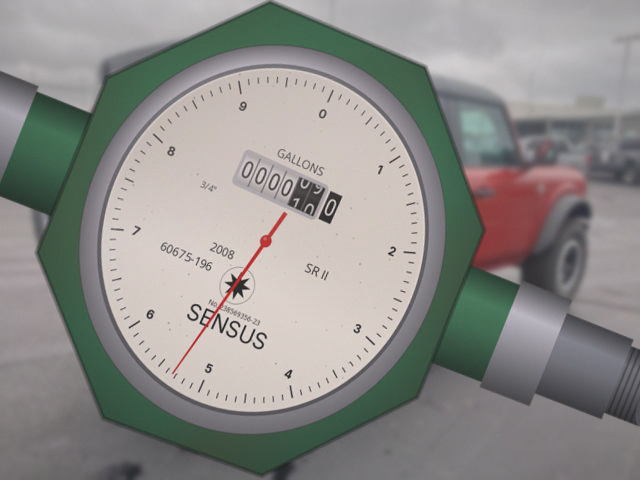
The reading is 95.3; gal
